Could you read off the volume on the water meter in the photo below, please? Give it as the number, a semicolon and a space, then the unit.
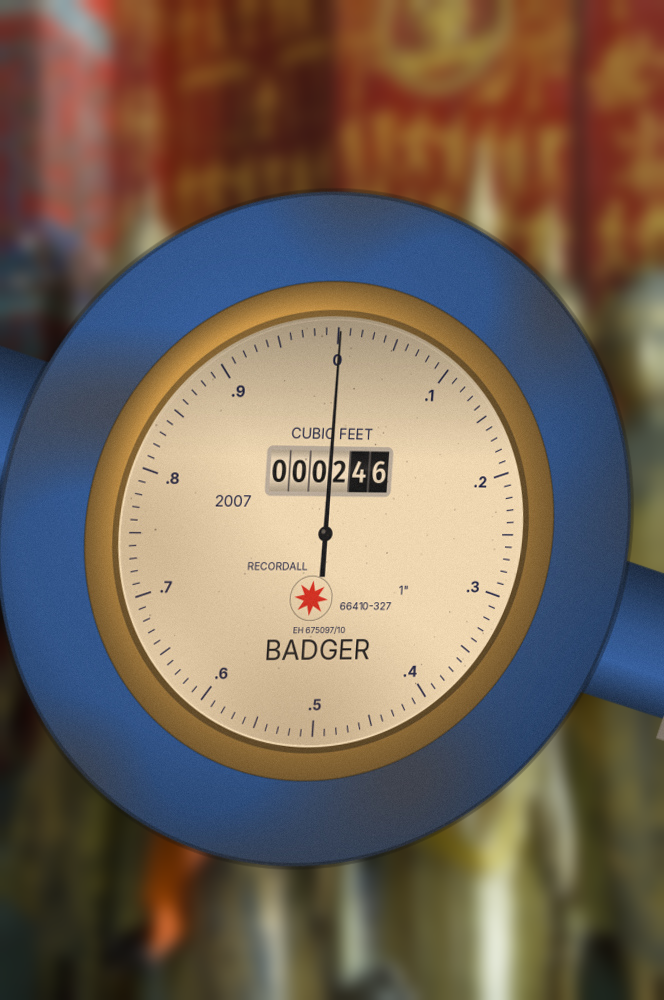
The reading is 246.00; ft³
